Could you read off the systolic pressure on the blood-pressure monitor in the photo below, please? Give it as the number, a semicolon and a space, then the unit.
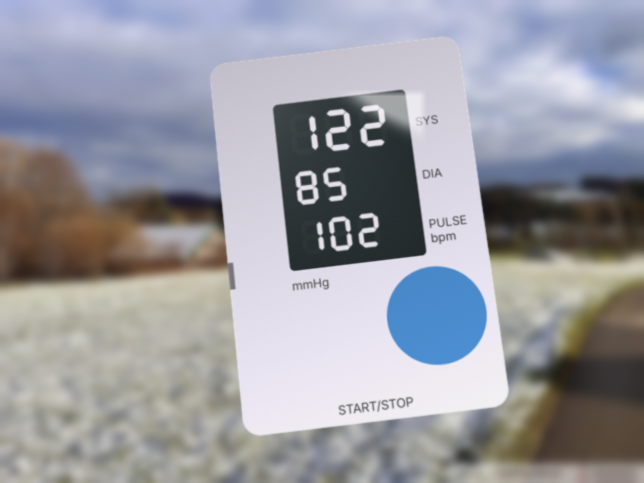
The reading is 122; mmHg
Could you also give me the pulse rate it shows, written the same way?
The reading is 102; bpm
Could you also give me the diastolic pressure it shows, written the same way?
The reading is 85; mmHg
